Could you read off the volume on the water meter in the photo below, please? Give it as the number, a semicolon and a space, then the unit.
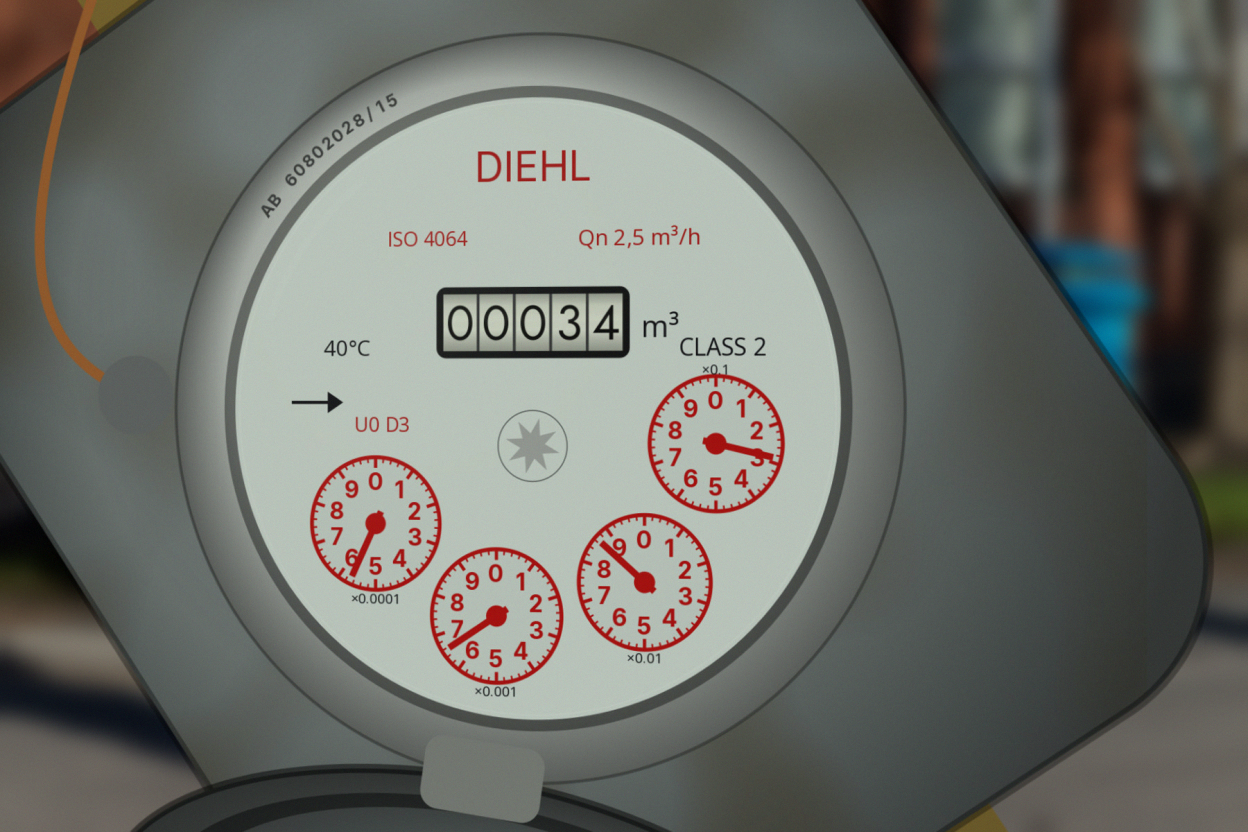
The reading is 34.2865; m³
